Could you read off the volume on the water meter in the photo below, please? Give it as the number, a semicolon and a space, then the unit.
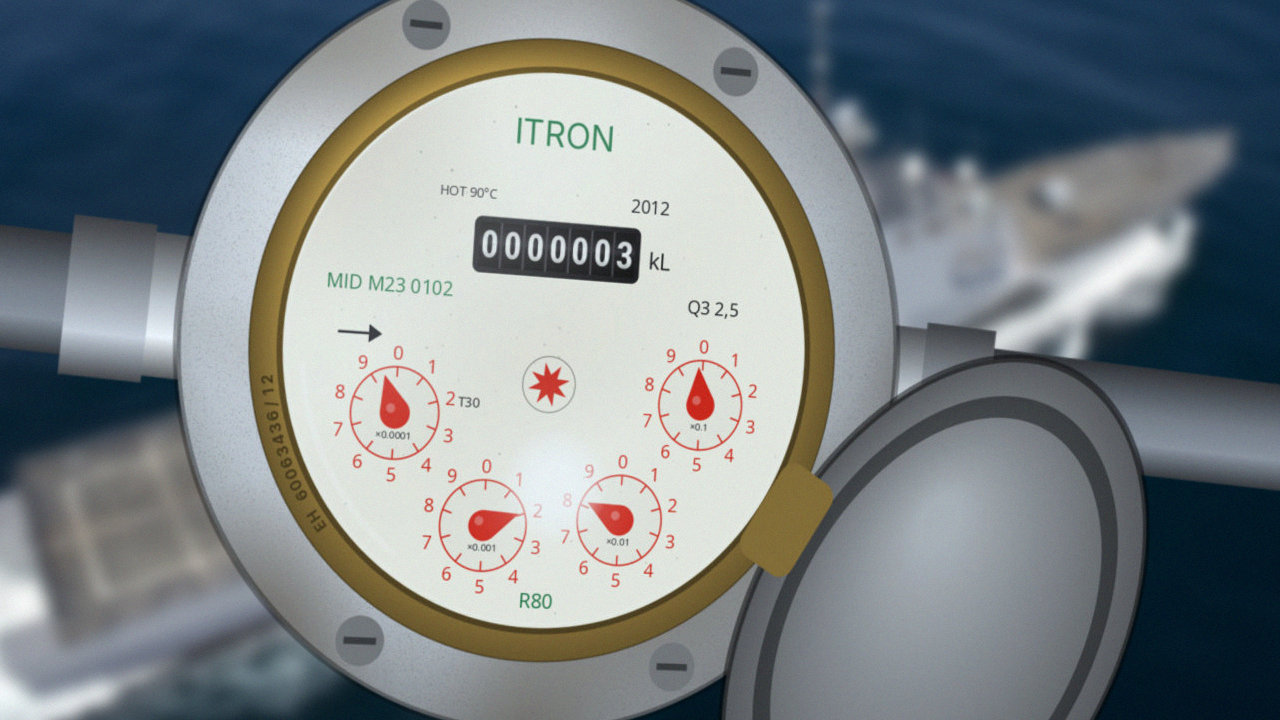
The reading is 2.9819; kL
